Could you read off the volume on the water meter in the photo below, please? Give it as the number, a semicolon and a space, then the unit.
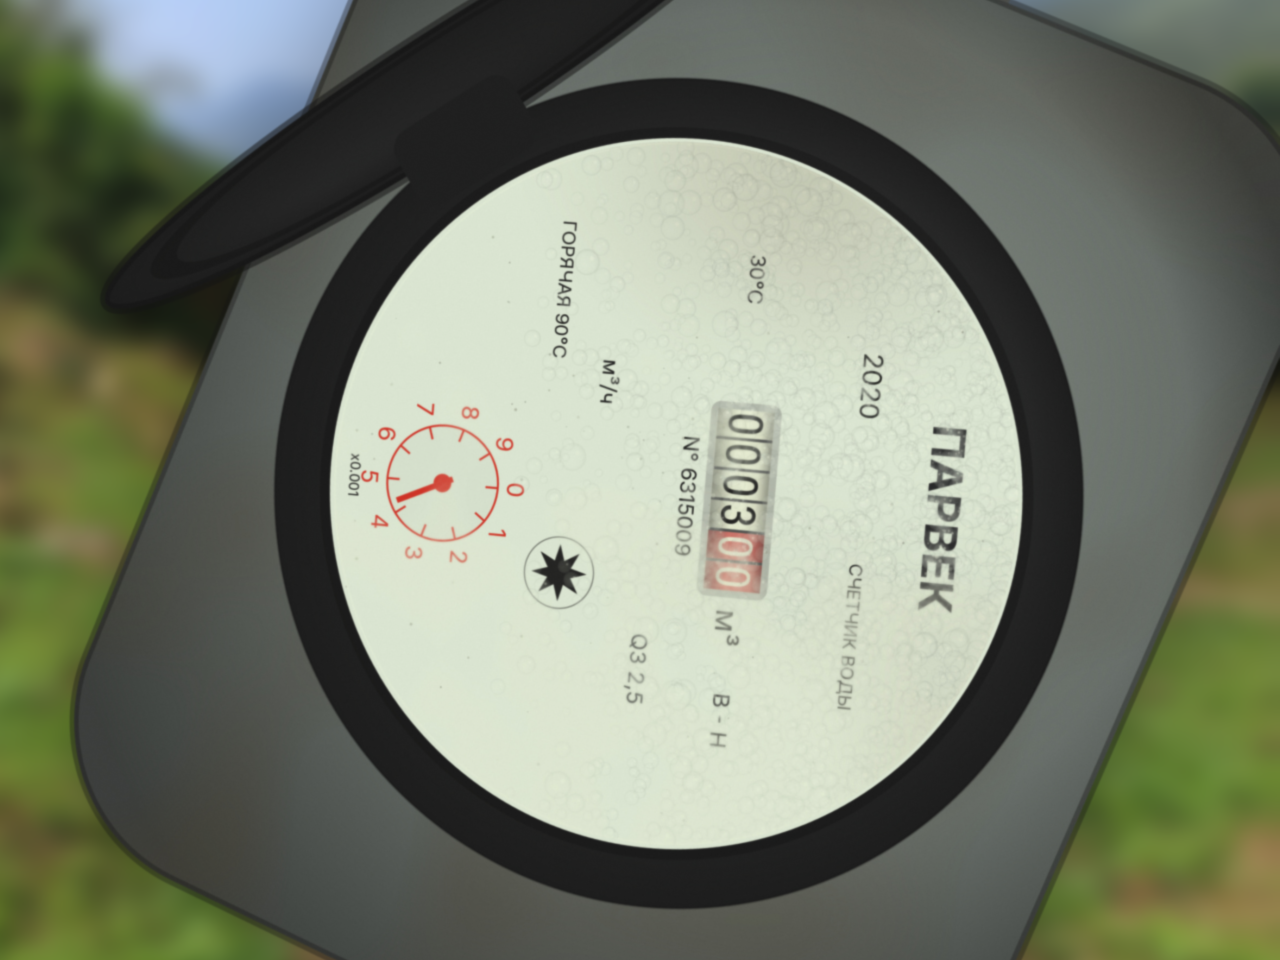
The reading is 3.004; m³
